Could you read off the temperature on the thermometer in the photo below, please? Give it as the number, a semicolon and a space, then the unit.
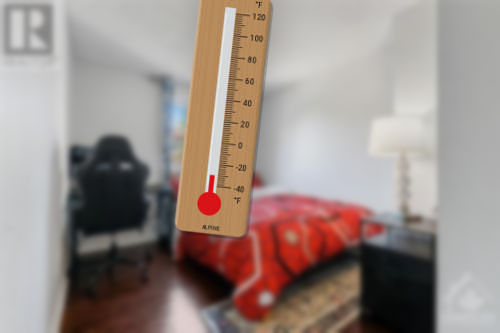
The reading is -30; °F
